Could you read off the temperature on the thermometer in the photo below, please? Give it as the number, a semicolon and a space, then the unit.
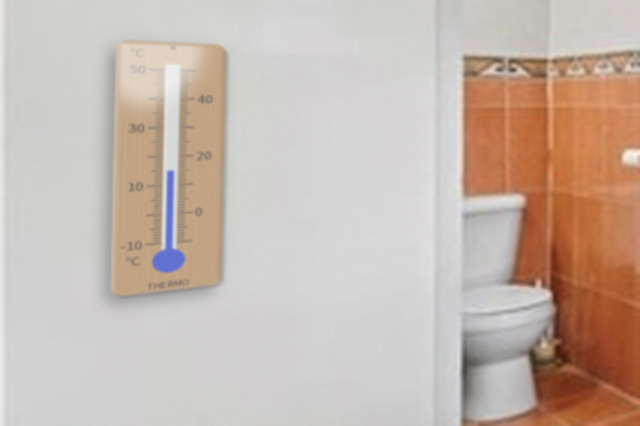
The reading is 15; °C
